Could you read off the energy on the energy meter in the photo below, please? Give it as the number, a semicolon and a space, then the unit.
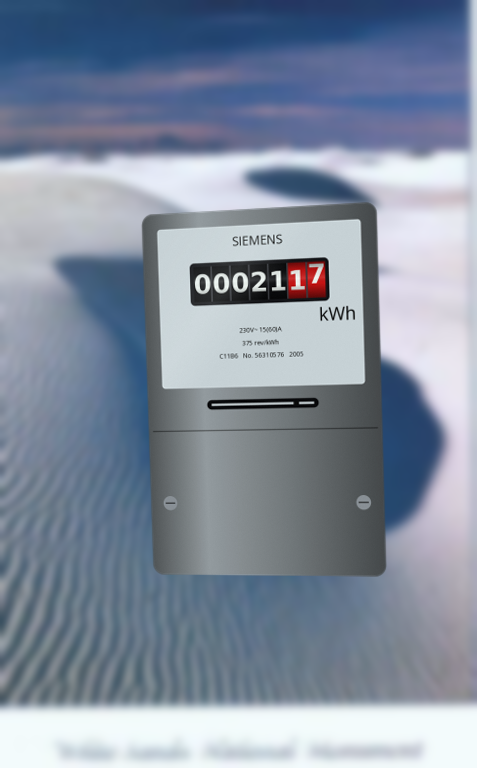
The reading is 21.17; kWh
